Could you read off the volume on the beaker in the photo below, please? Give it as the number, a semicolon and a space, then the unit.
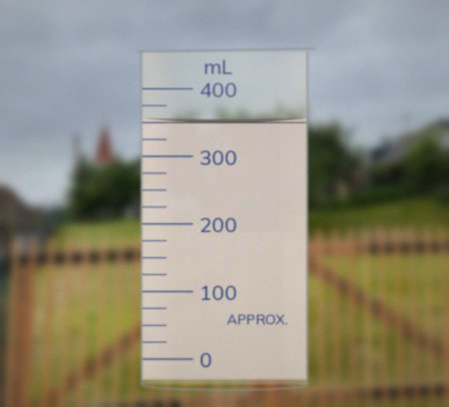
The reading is 350; mL
